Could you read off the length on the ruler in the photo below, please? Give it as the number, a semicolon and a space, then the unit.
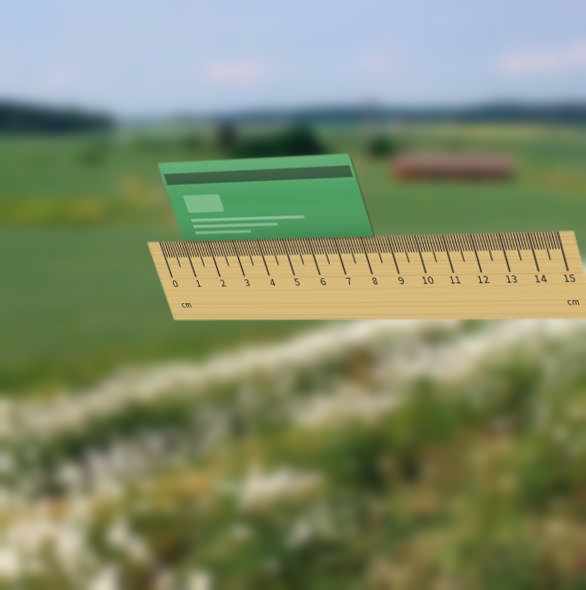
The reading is 7.5; cm
